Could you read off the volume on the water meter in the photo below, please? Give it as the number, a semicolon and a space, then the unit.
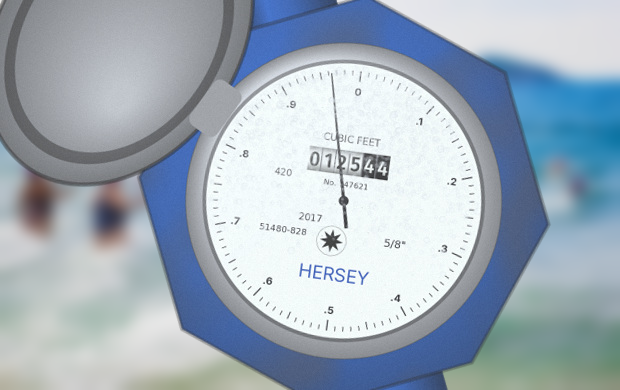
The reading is 12543.96; ft³
